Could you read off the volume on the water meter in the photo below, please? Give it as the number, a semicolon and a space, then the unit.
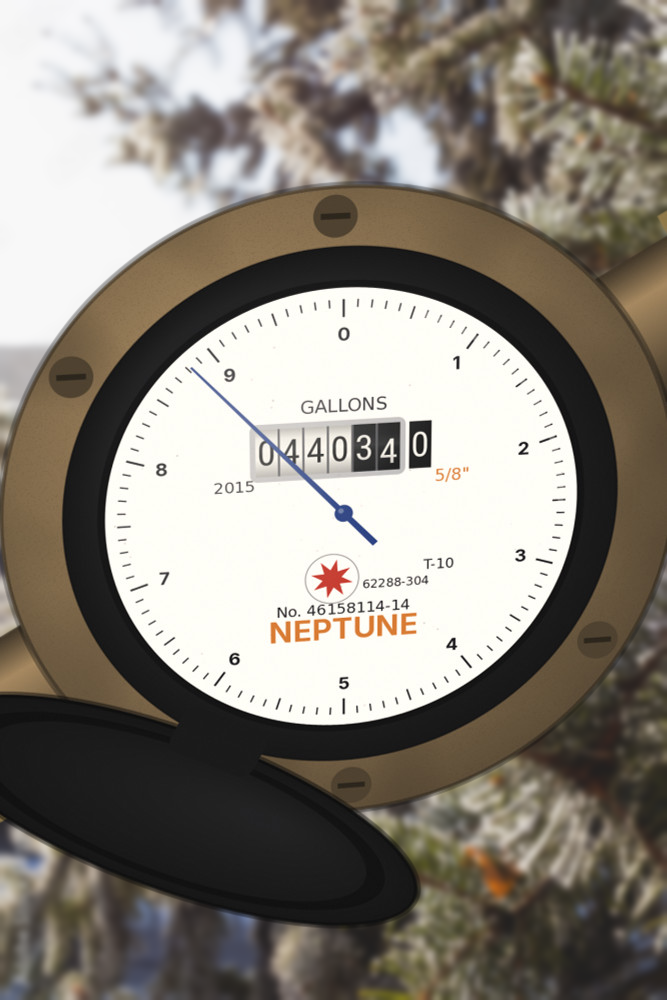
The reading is 440338.8; gal
